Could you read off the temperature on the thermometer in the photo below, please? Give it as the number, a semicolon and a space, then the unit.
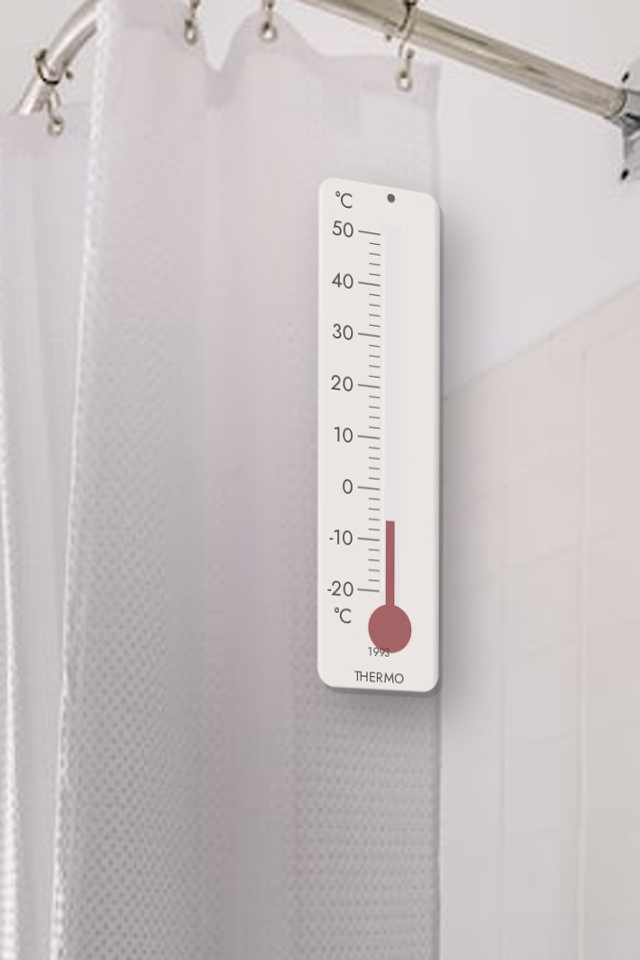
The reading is -6; °C
